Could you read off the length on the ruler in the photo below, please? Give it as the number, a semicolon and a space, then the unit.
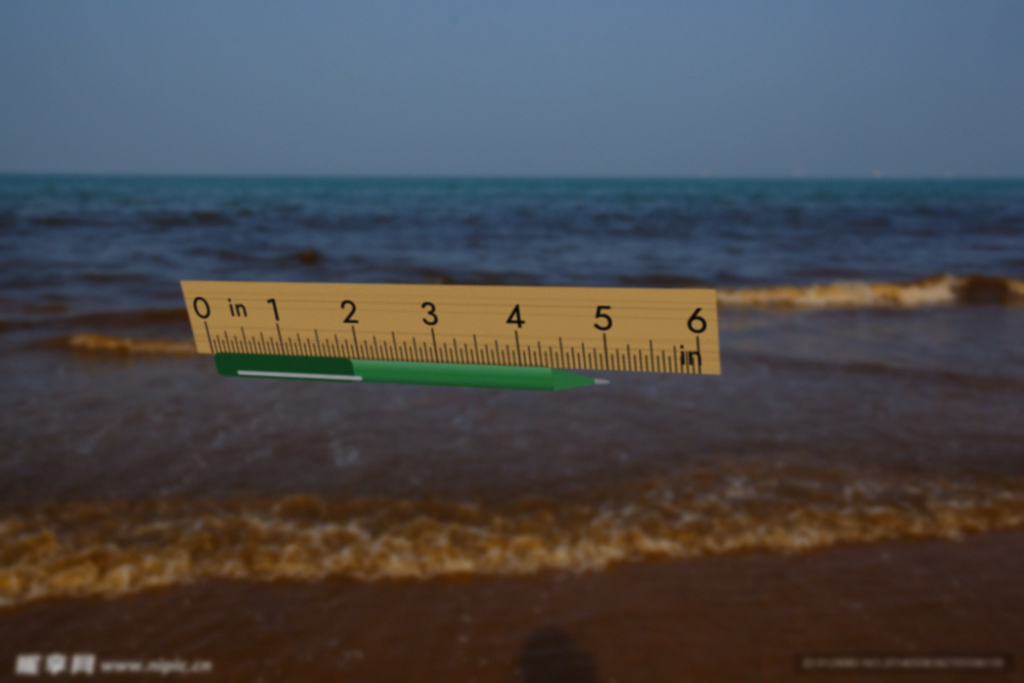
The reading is 5; in
